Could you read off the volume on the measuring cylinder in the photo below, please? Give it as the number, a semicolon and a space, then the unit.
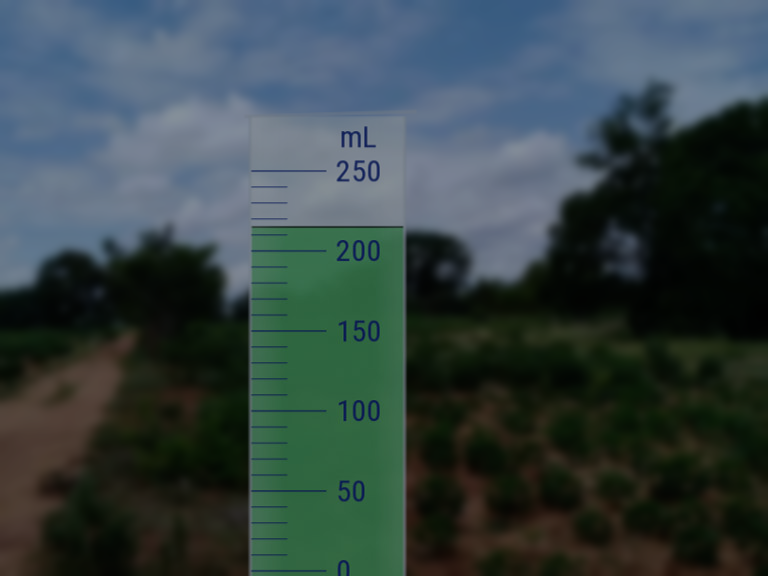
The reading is 215; mL
